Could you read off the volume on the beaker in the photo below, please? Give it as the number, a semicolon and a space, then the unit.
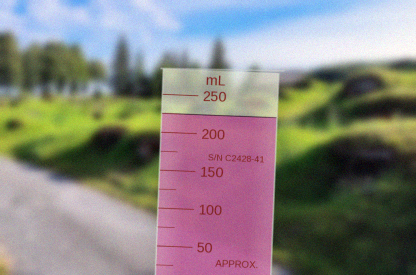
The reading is 225; mL
